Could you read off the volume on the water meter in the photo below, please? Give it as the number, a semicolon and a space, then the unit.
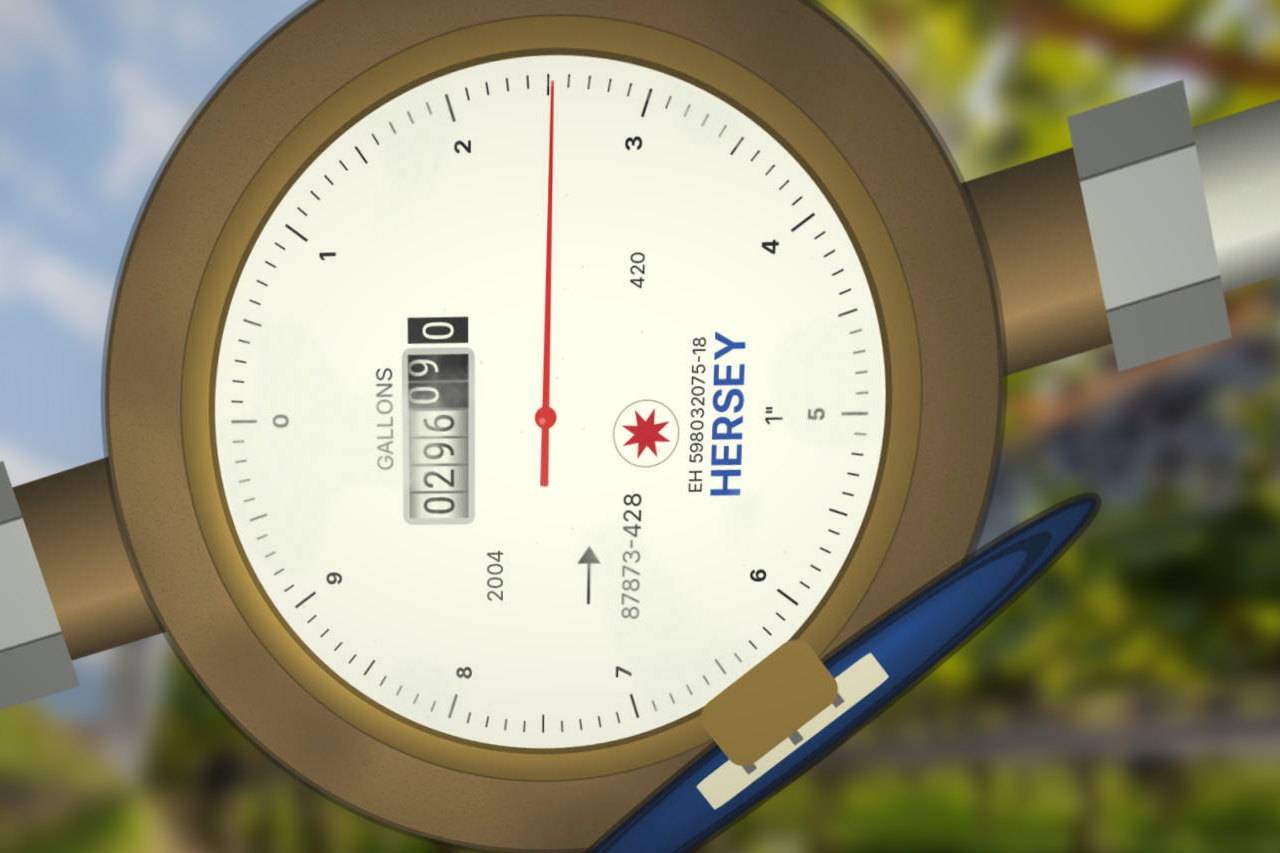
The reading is 296092.5; gal
